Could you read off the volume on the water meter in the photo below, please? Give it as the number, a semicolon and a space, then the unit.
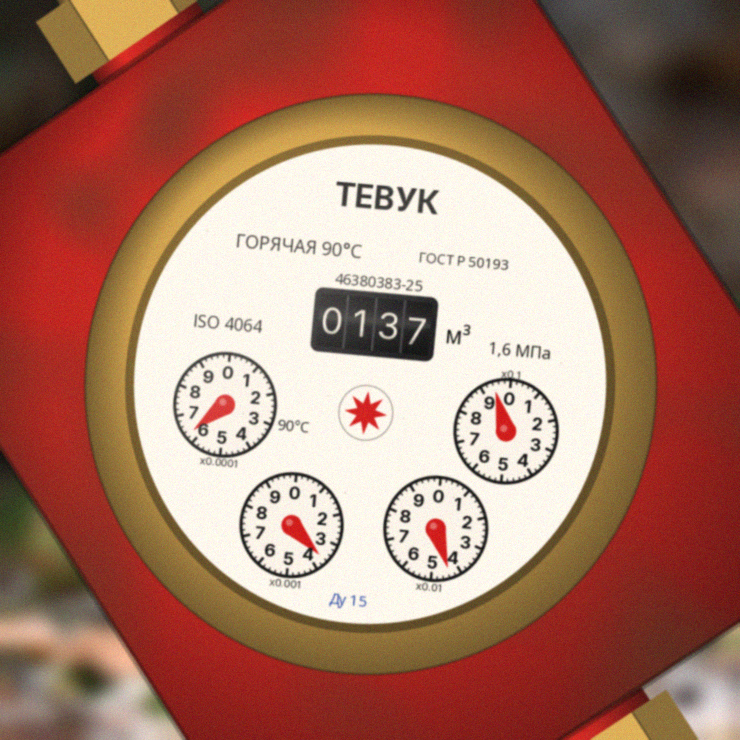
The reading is 136.9436; m³
